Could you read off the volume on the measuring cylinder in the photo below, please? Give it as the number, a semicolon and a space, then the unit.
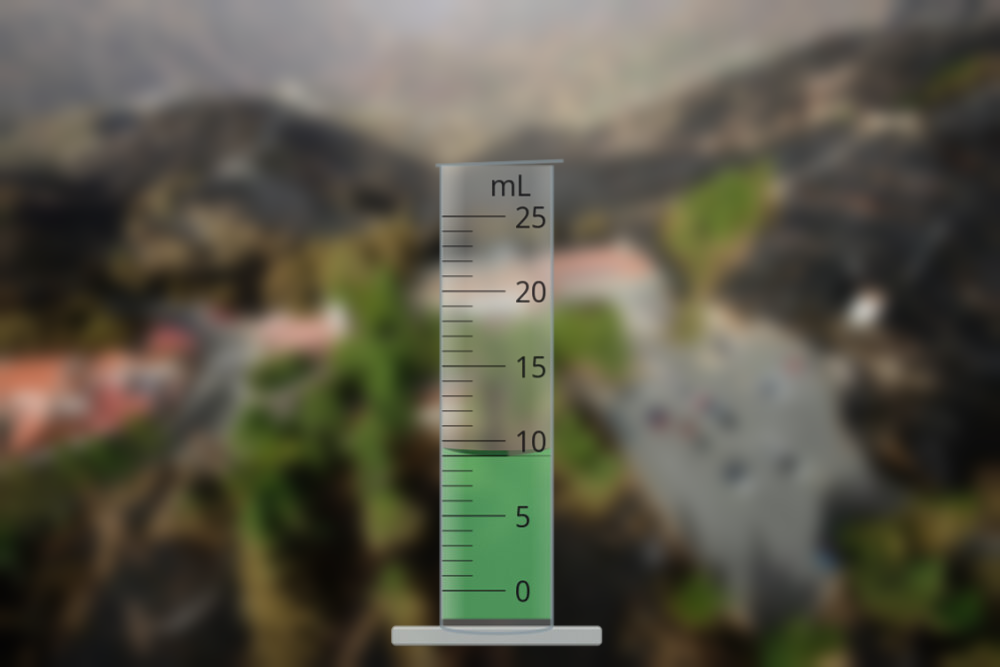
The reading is 9; mL
